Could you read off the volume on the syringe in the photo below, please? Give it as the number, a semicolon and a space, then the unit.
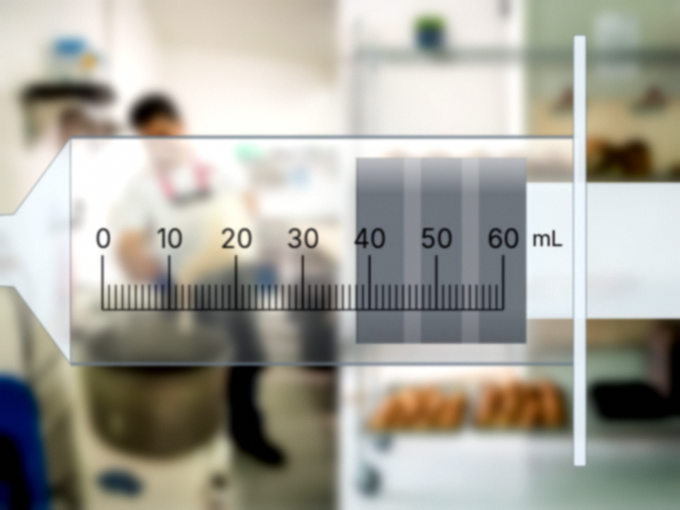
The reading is 38; mL
